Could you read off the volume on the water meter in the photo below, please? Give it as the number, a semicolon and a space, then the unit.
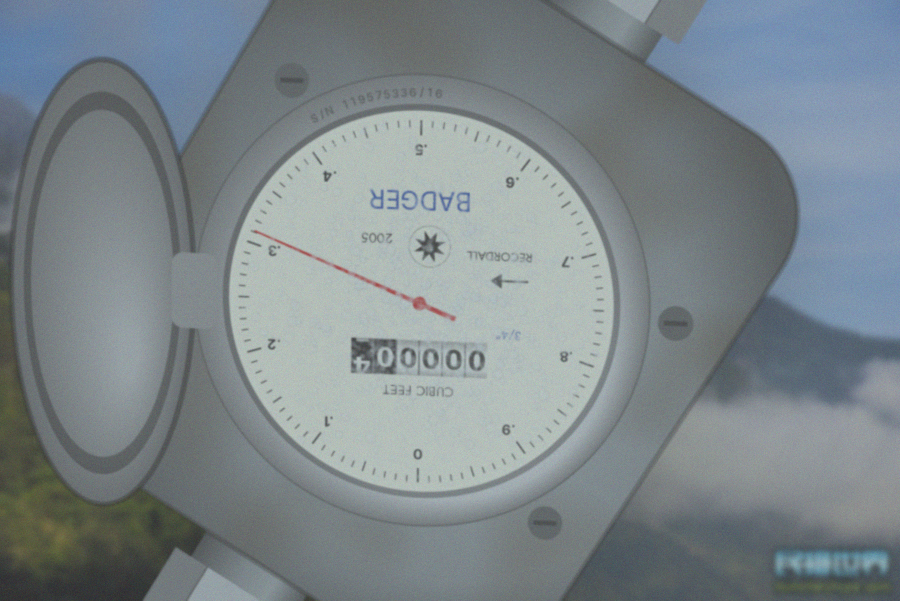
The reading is 4.31; ft³
